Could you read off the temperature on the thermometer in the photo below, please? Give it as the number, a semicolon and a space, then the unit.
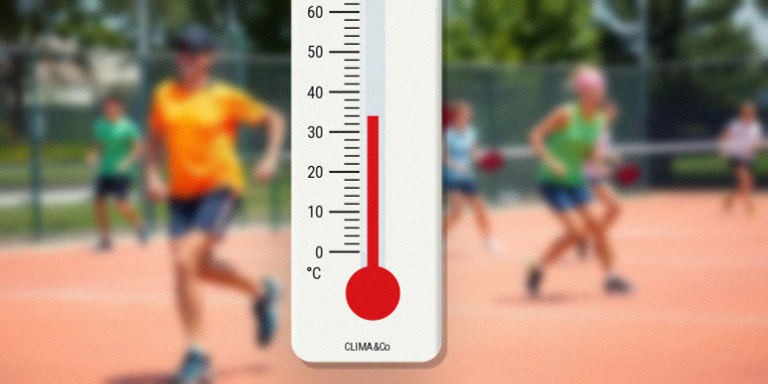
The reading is 34; °C
